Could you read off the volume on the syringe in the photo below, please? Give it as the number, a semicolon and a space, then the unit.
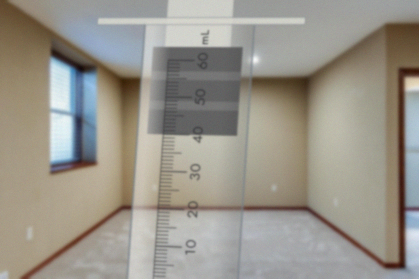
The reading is 40; mL
